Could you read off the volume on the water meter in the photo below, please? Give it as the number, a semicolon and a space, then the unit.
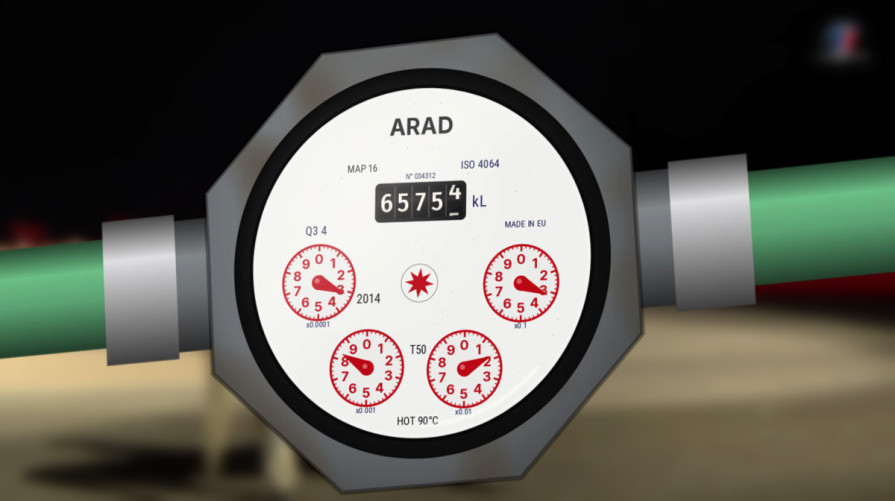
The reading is 65754.3183; kL
